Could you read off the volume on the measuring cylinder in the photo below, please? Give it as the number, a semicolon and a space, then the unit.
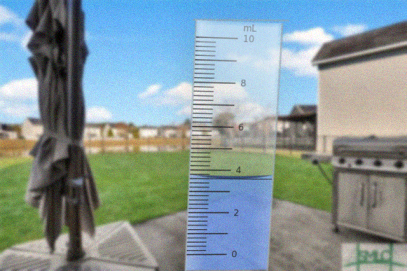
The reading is 3.6; mL
